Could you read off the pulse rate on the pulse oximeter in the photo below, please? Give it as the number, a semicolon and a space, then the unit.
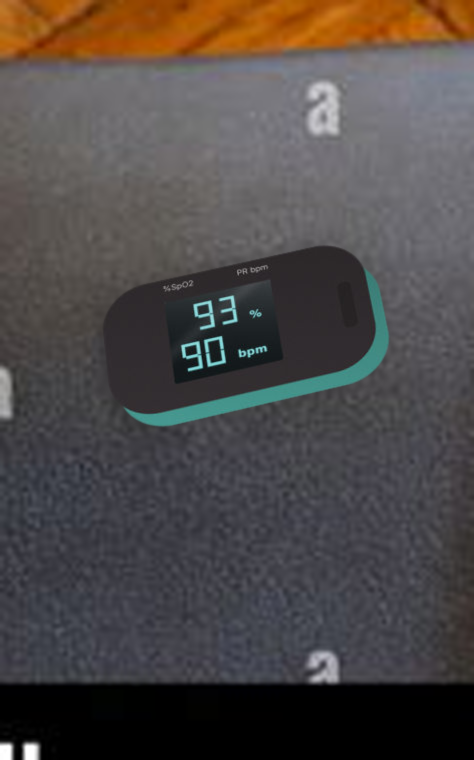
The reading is 90; bpm
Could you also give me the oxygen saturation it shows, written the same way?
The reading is 93; %
